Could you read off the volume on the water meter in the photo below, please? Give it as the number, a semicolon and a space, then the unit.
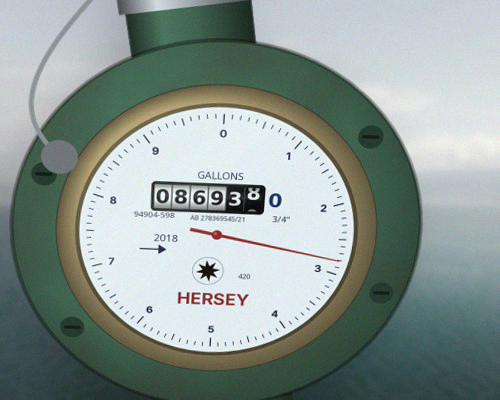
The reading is 869382.8; gal
